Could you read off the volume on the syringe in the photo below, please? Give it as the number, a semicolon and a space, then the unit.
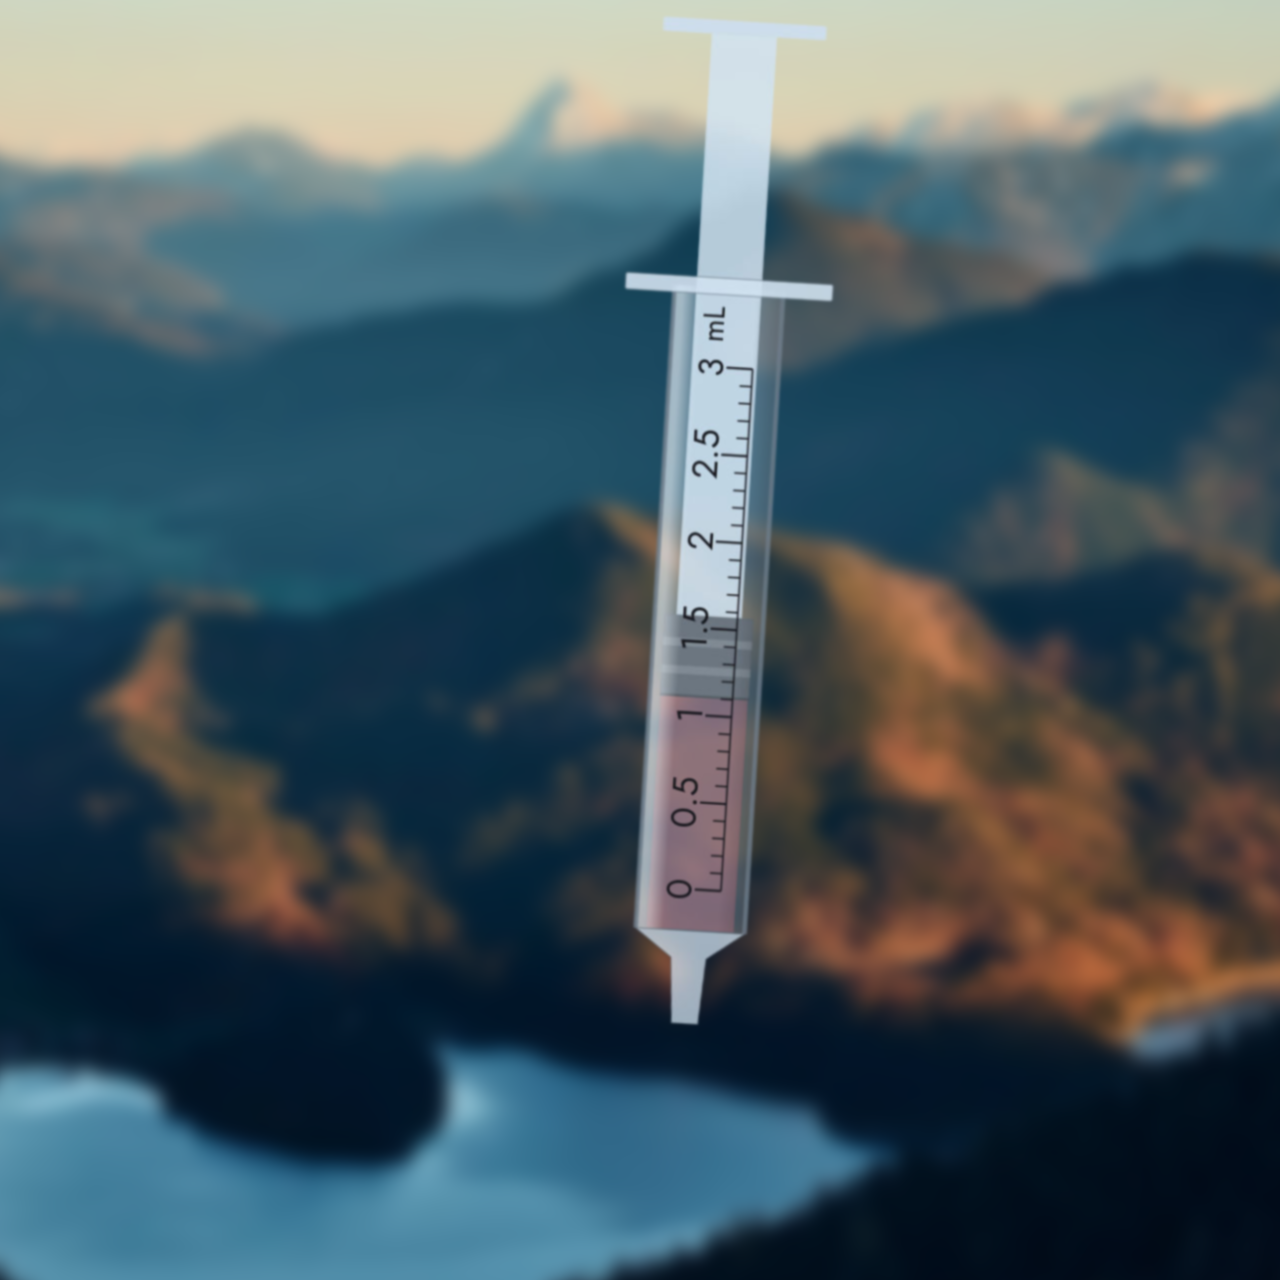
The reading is 1.1; mL
